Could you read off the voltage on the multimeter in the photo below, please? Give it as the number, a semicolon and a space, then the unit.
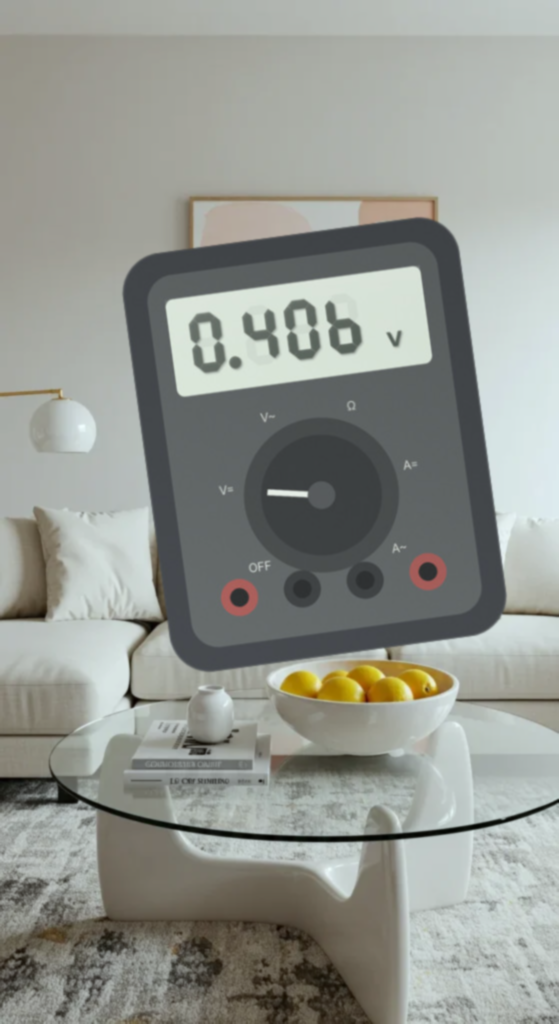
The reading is 0.406; V
